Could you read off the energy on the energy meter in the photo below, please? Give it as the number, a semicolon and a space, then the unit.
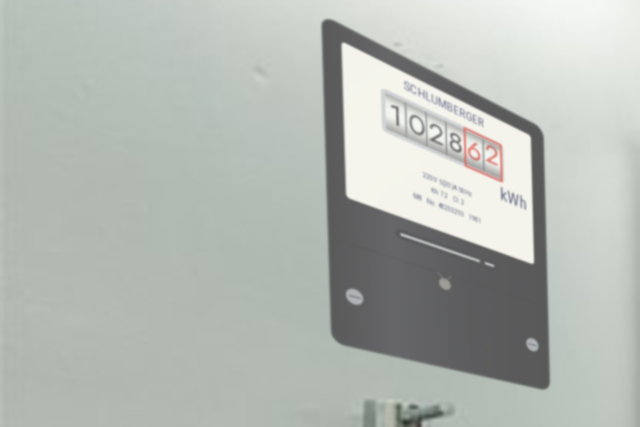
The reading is 1028.62; kWh
